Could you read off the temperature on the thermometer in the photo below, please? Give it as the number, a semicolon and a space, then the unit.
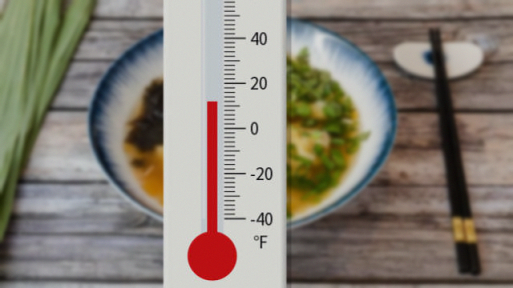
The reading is 12; °F
